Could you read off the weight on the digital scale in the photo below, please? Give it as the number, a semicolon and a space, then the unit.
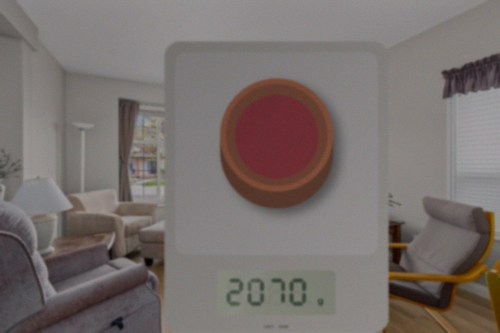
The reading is 2070; g
